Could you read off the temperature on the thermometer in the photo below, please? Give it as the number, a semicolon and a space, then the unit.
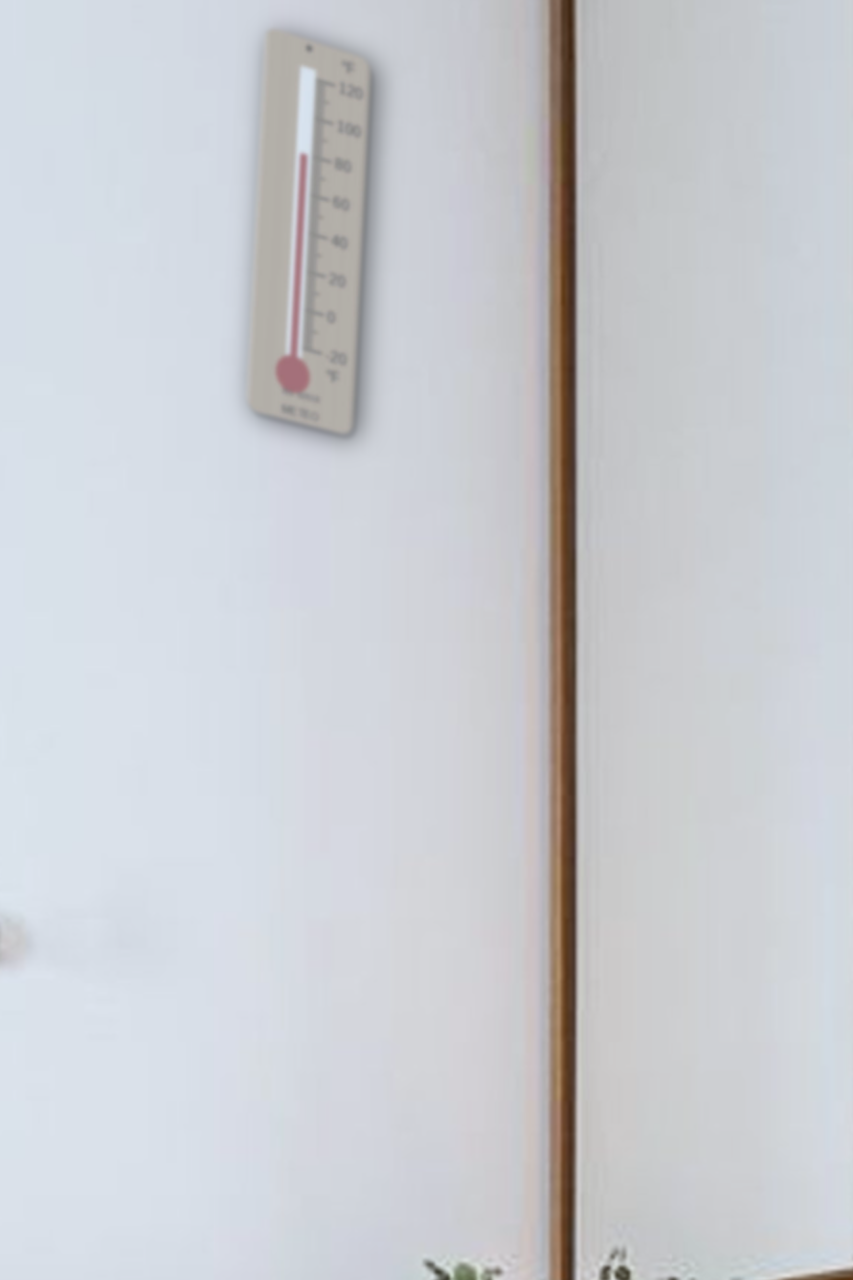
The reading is 80; °F
